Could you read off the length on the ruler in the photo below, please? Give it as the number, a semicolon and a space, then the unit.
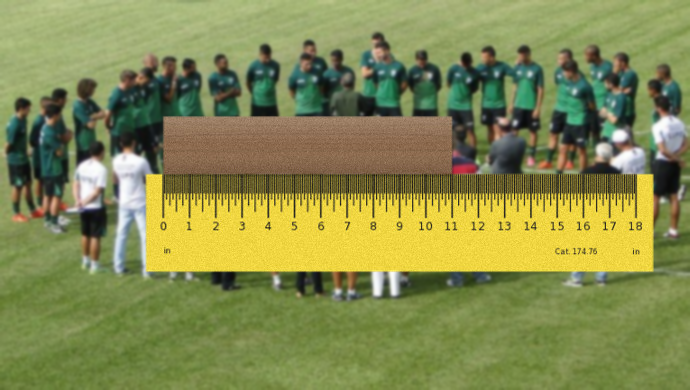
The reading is 11; in
